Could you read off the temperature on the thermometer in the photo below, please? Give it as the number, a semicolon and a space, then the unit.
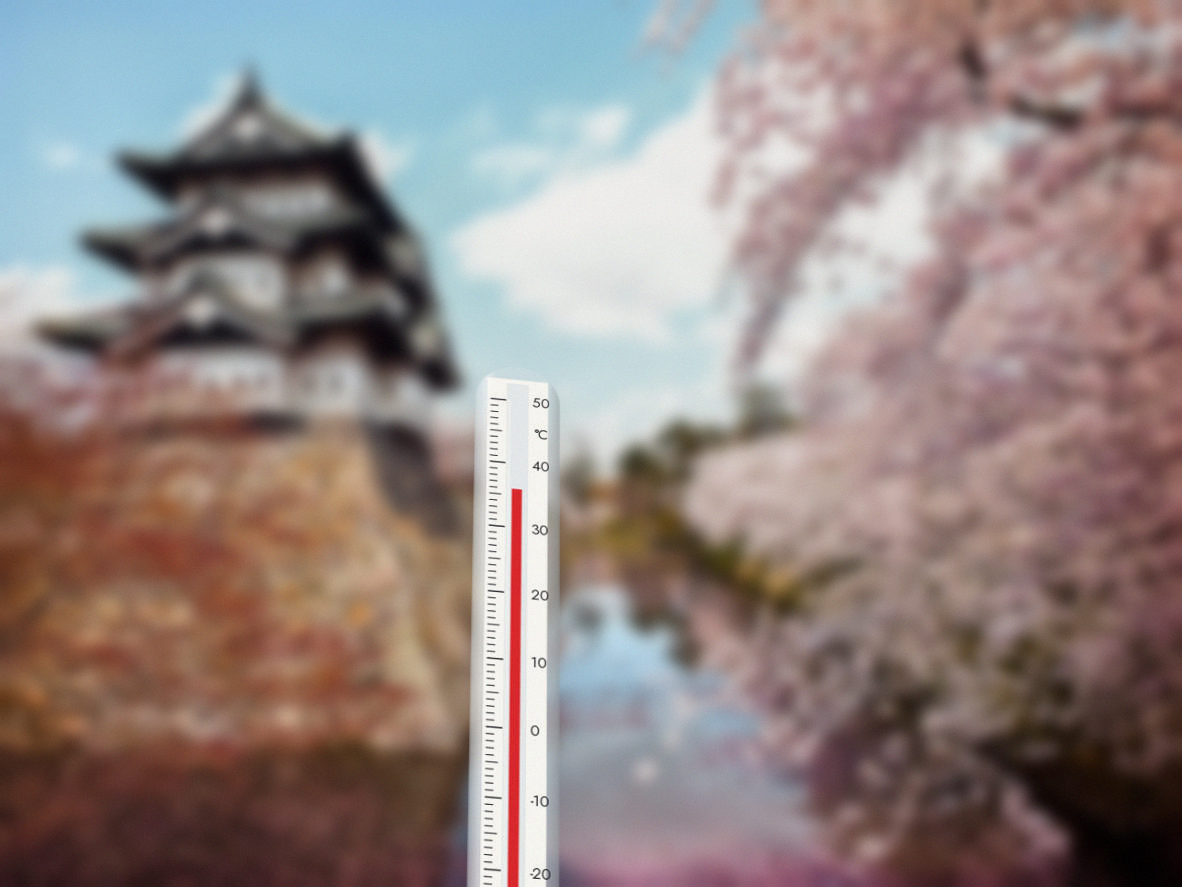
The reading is 36; °C
